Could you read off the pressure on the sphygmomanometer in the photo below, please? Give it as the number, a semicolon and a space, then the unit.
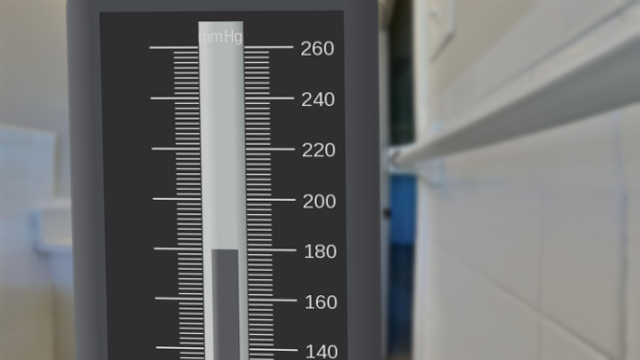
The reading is 180; mmHg
